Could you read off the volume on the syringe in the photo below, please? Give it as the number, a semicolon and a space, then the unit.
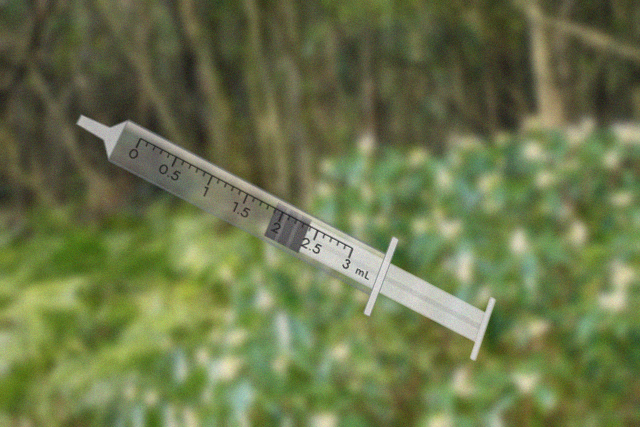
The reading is 1.9; mL
